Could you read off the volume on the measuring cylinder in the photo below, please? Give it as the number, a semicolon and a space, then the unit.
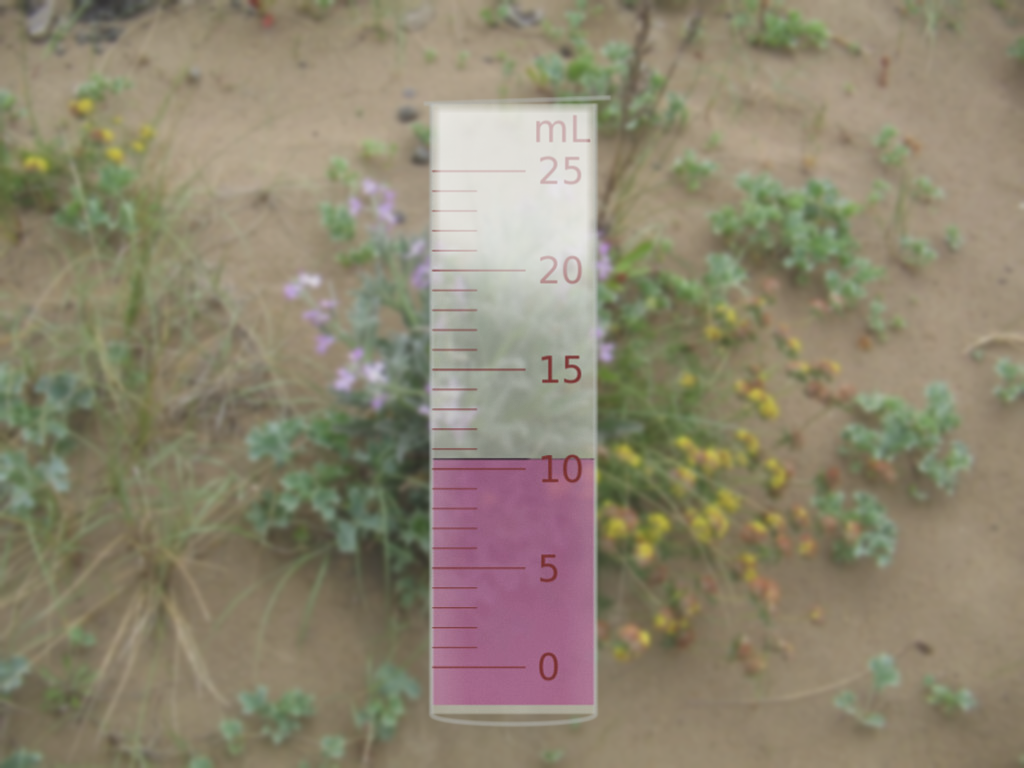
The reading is 10.5; mL
